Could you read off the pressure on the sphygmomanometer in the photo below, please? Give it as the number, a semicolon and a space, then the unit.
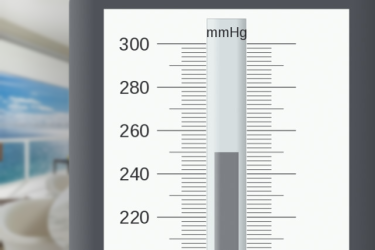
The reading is 250; mmHg
